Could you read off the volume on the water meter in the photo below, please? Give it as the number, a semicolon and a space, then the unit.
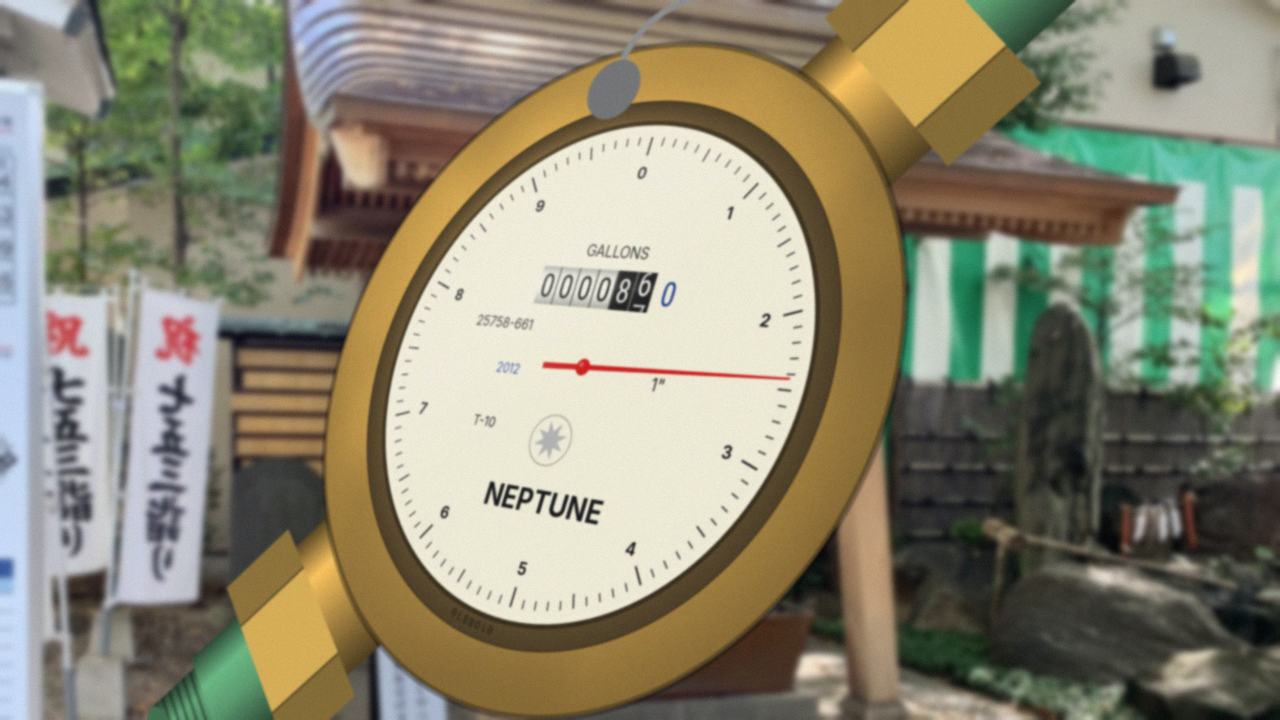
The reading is 862.4; gal
